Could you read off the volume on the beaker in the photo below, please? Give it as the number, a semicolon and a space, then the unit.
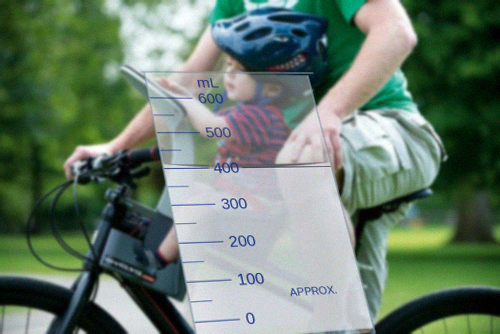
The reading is 400; mL
